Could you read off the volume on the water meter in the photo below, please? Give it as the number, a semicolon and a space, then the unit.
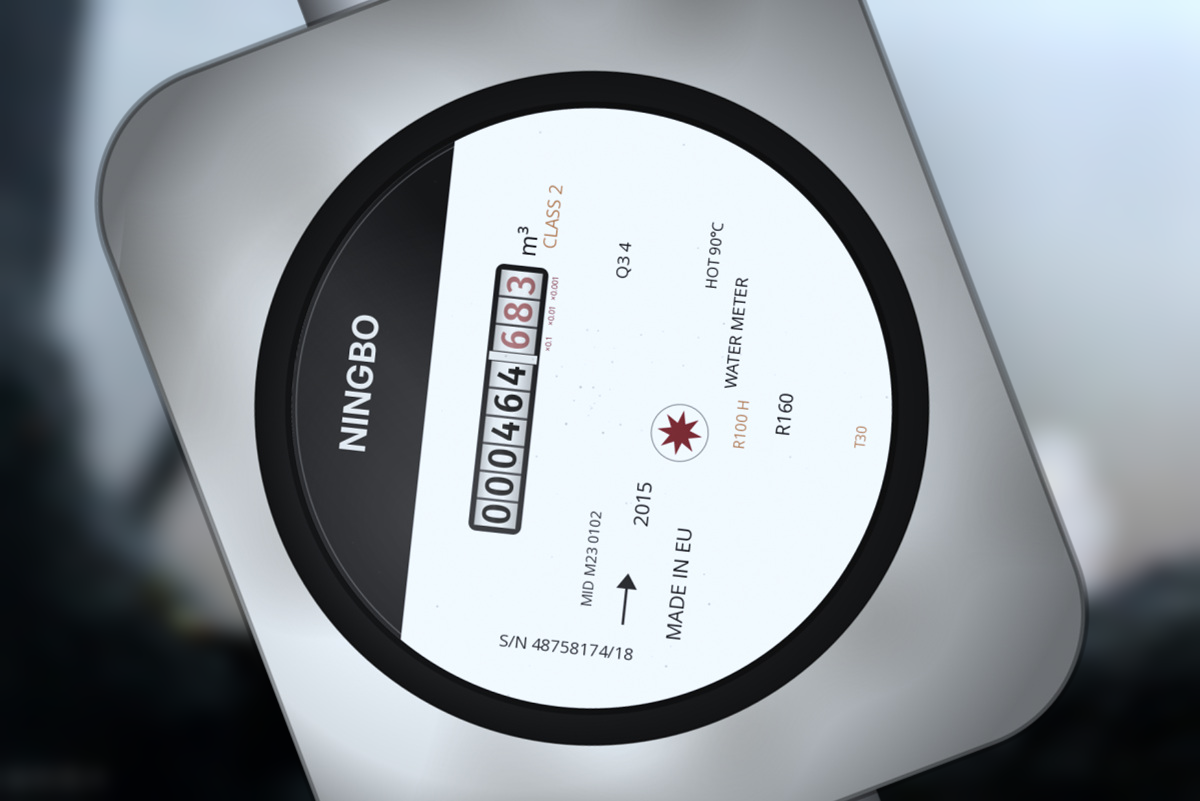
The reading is 464.683; m³
